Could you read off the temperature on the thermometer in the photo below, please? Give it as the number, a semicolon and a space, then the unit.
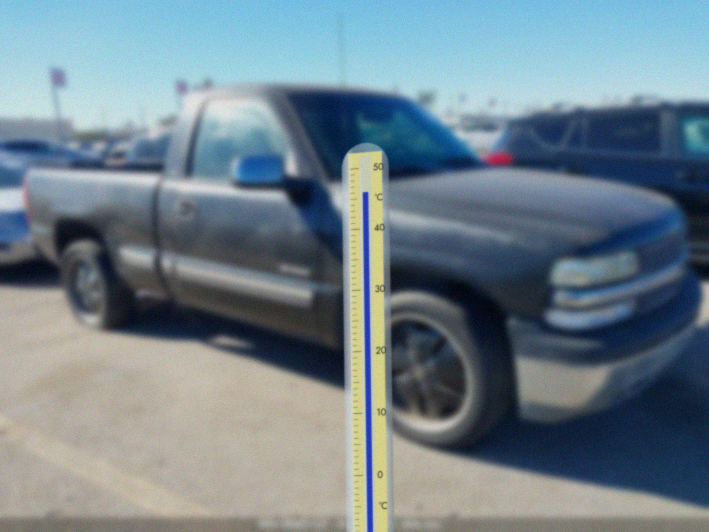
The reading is 46; °C
